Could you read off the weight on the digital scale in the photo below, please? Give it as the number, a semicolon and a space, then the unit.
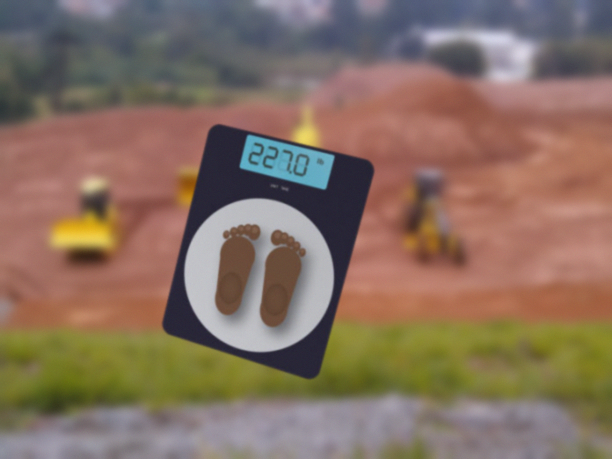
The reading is 227.0; lb
